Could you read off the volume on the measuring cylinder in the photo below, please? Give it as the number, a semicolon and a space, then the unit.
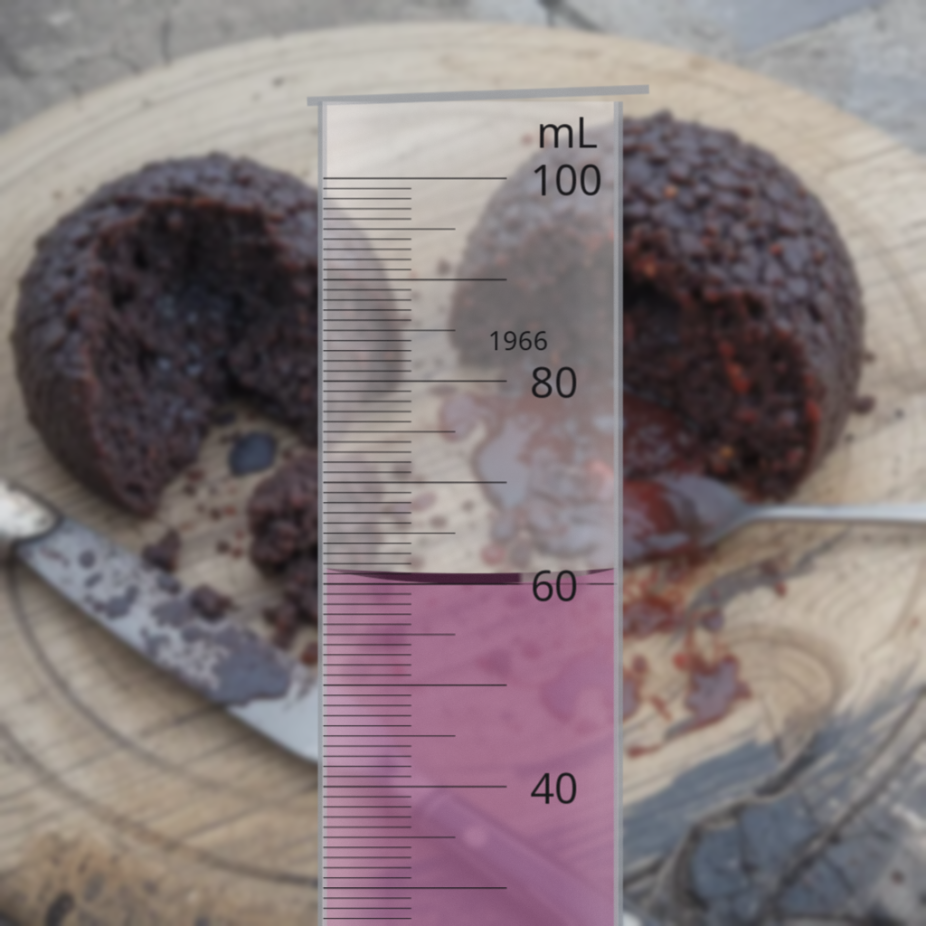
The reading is 60; mL
